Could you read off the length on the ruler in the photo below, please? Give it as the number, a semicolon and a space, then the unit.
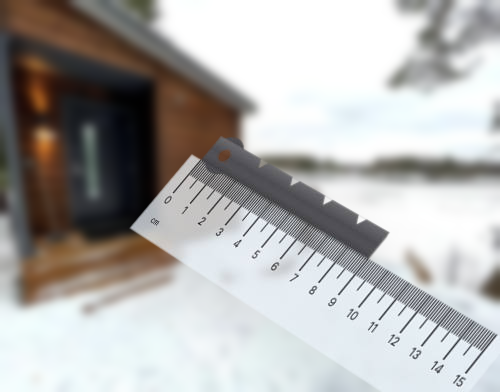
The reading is 9; cm
